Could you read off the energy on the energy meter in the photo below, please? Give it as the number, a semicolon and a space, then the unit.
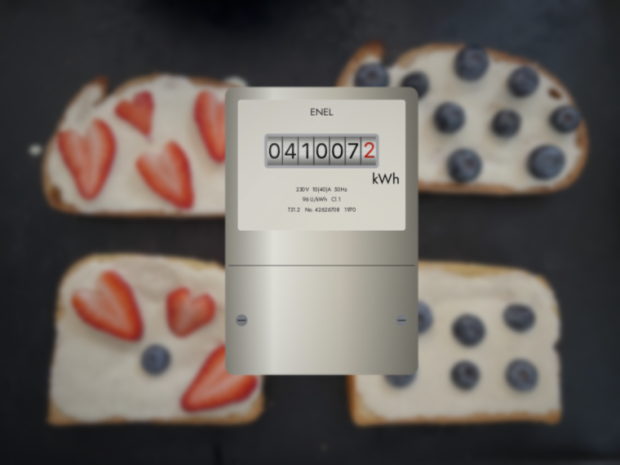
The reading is 41007.2; kWh
